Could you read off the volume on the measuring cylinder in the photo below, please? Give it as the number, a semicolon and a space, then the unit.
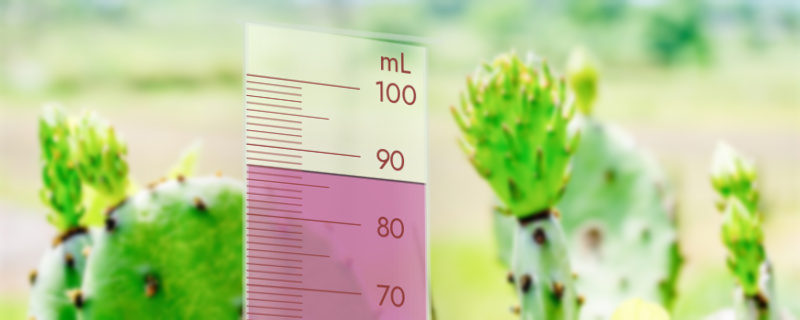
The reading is 87; mL
